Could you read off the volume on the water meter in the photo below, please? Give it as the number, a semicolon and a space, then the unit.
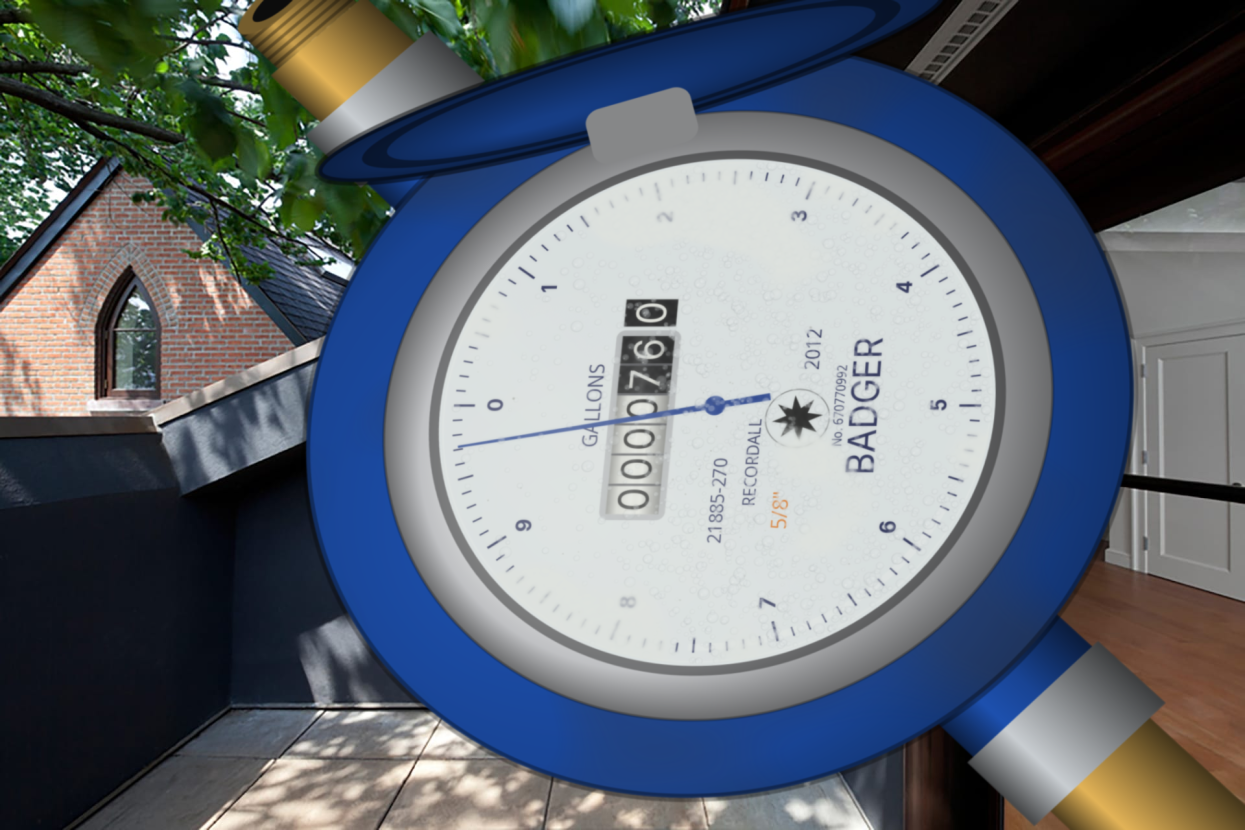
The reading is 759.7; gal
